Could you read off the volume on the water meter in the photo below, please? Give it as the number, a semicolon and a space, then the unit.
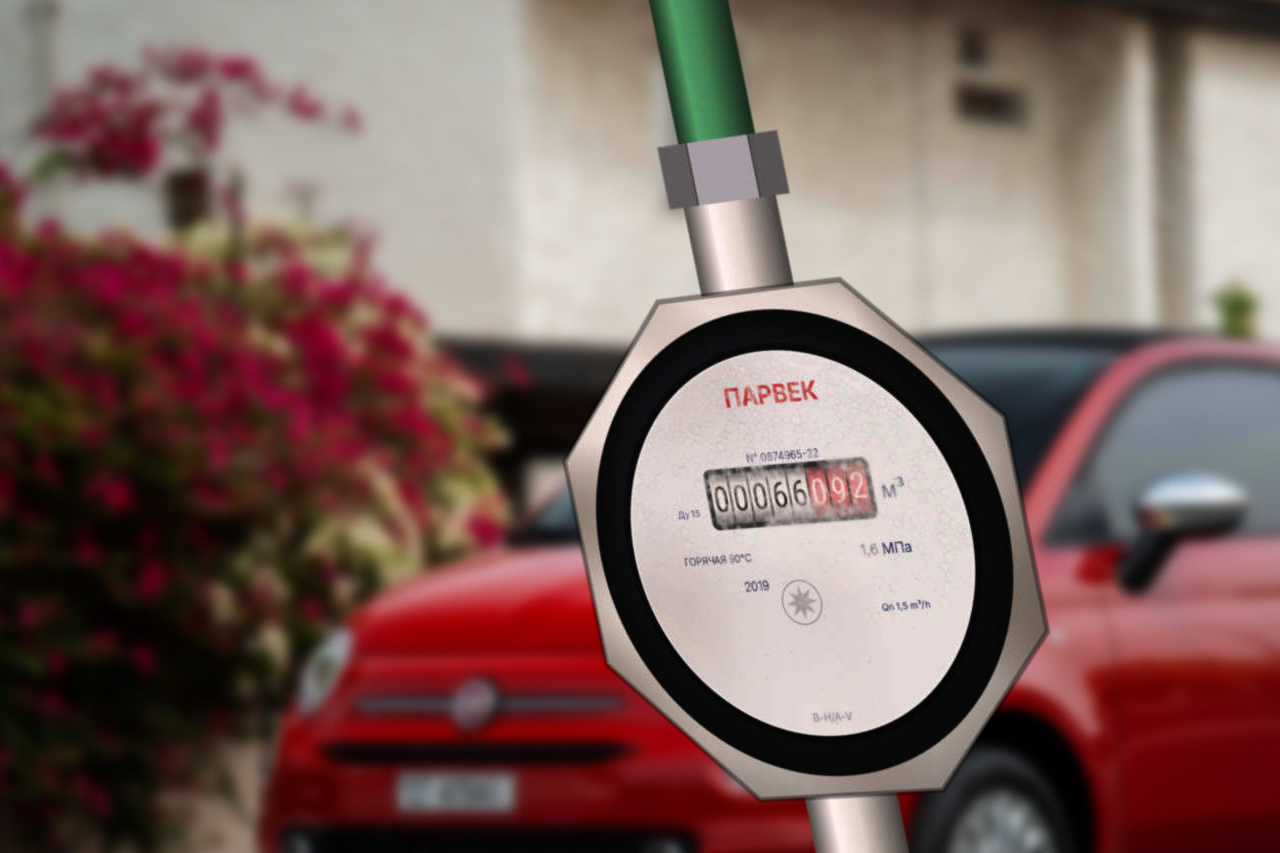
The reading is 66.092; m³
